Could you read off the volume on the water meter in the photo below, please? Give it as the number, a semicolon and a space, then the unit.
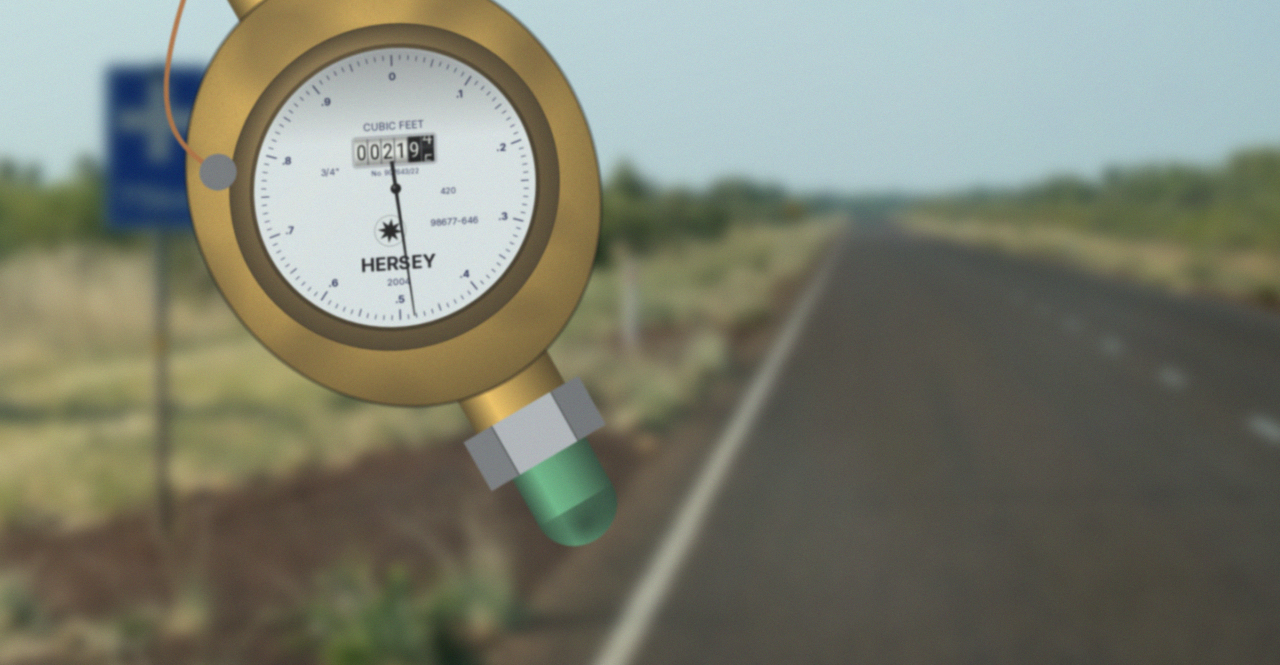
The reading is 2194.48; ft³
